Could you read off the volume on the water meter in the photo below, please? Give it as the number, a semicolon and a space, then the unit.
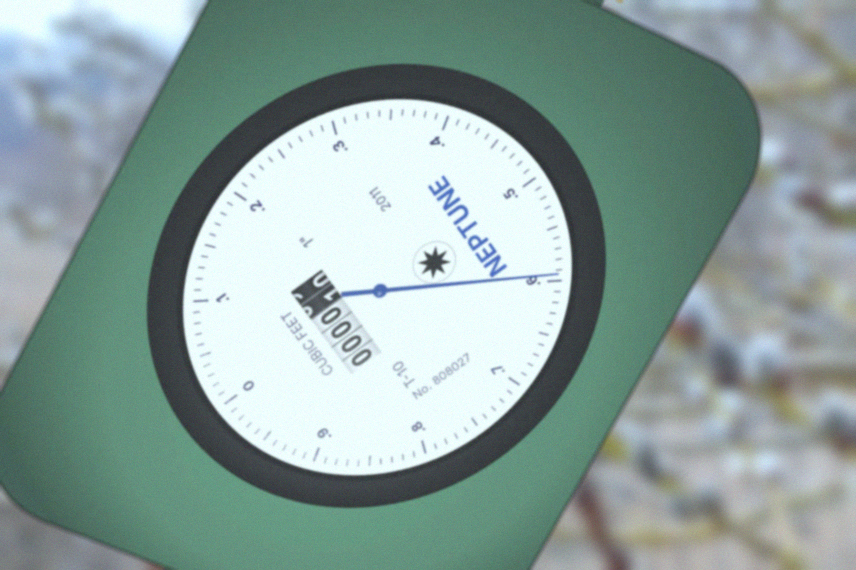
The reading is 9.59; ft³
